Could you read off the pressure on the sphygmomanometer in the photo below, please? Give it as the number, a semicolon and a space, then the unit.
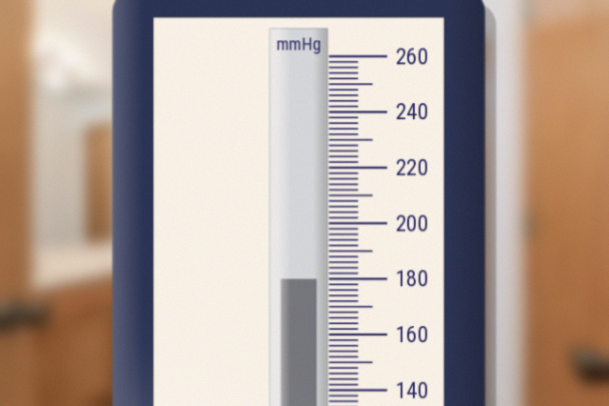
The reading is 180; mmHg
